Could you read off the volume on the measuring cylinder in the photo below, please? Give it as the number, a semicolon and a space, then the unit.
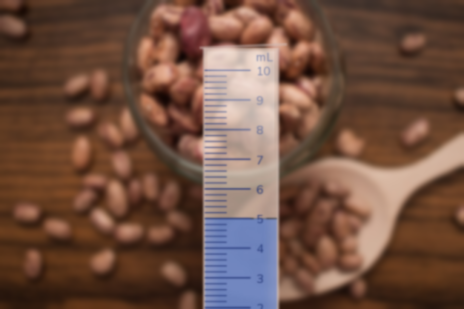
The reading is 5; mL
